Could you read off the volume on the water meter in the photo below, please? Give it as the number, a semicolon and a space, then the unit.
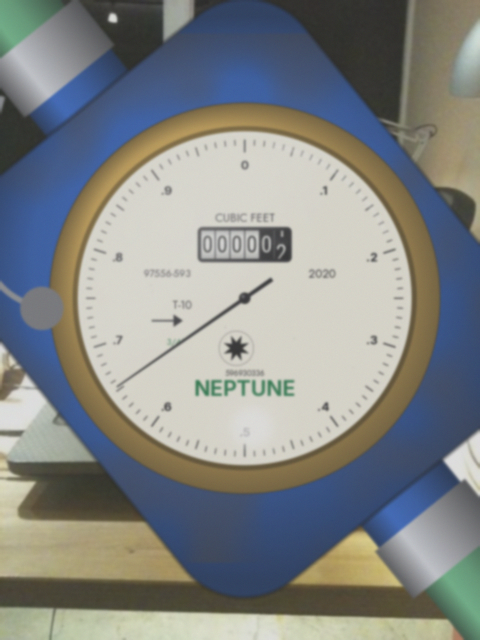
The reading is 1.65; ft³
